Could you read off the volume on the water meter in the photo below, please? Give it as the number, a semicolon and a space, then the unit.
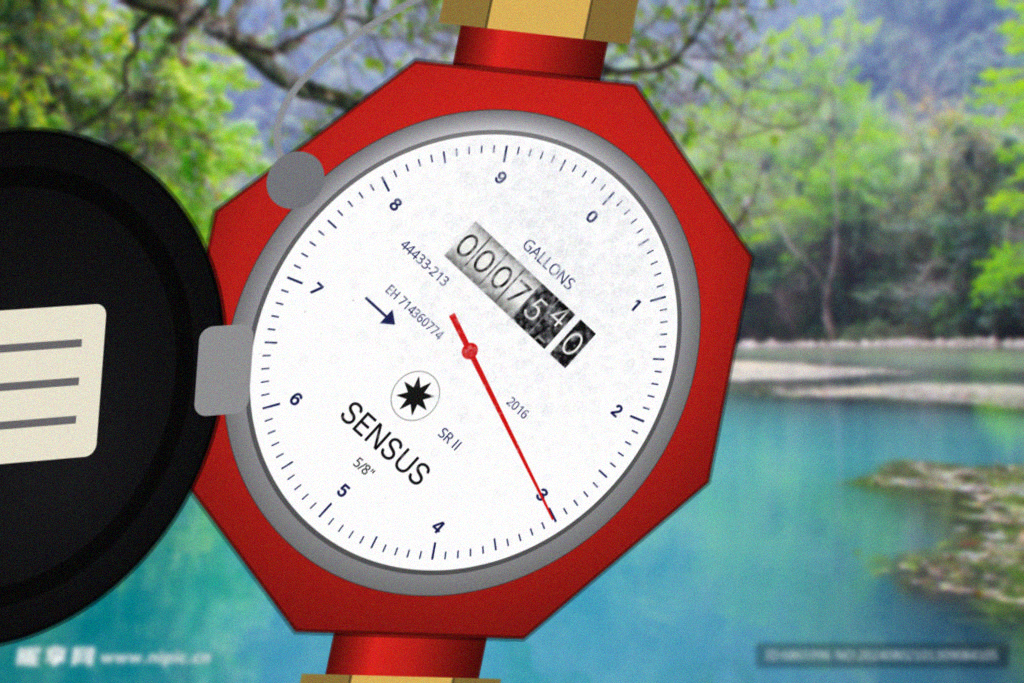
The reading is 7543.0; gal
